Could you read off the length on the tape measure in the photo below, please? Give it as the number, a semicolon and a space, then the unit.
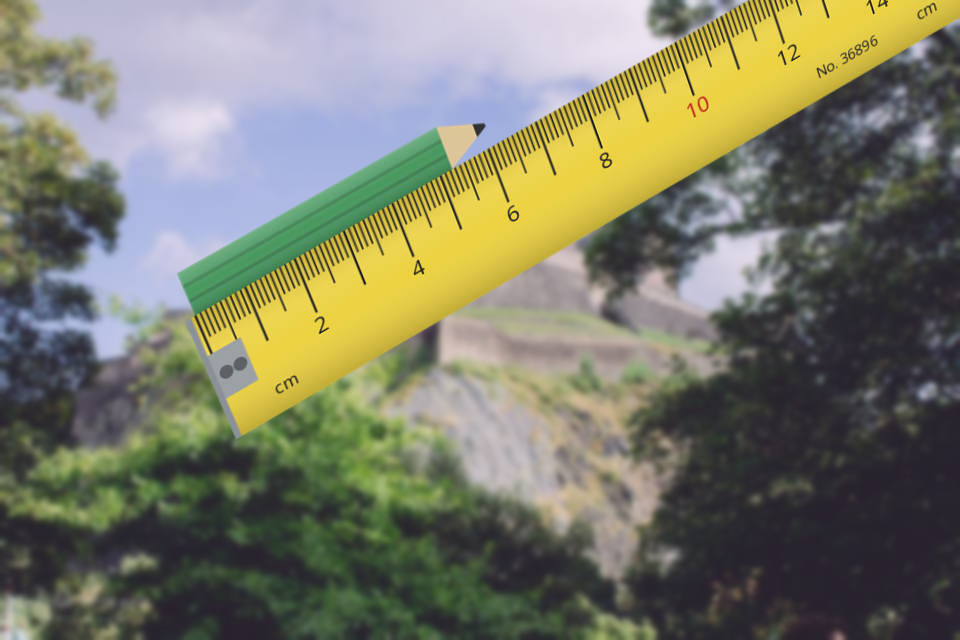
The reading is 6.1; cm
